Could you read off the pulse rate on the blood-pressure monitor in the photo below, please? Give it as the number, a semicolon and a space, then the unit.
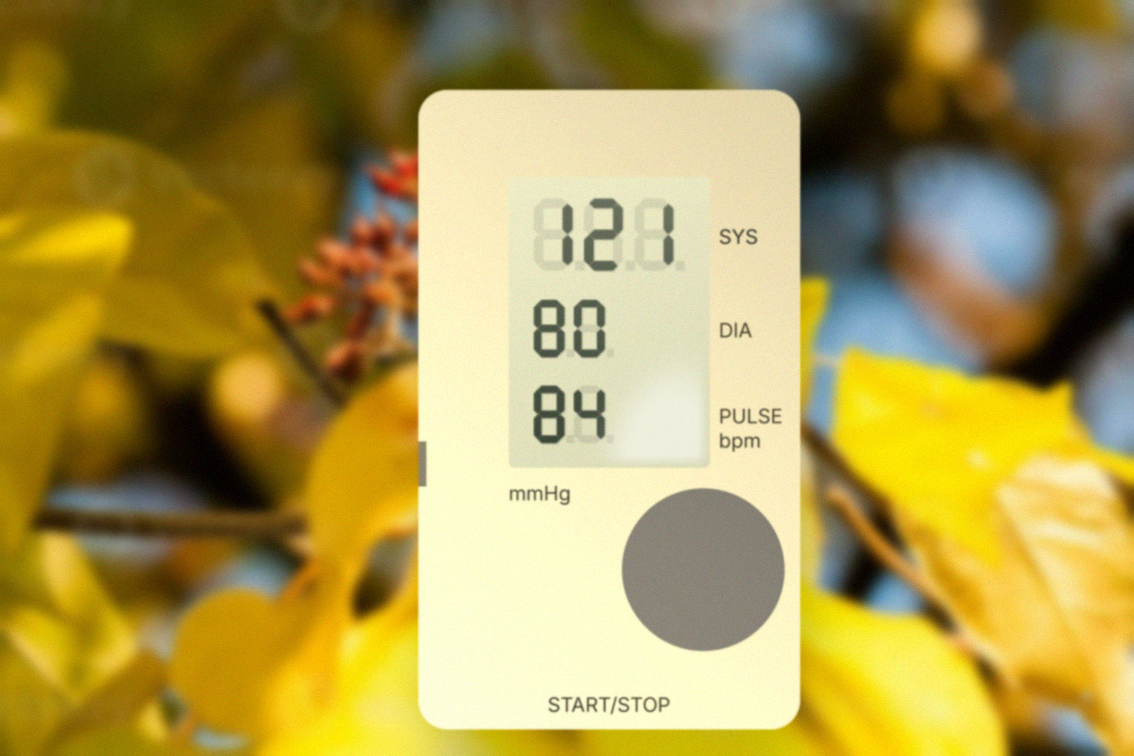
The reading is 84; bpm
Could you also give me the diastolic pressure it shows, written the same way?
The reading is 80; mmHg
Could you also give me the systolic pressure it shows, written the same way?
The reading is 121; mmHg
